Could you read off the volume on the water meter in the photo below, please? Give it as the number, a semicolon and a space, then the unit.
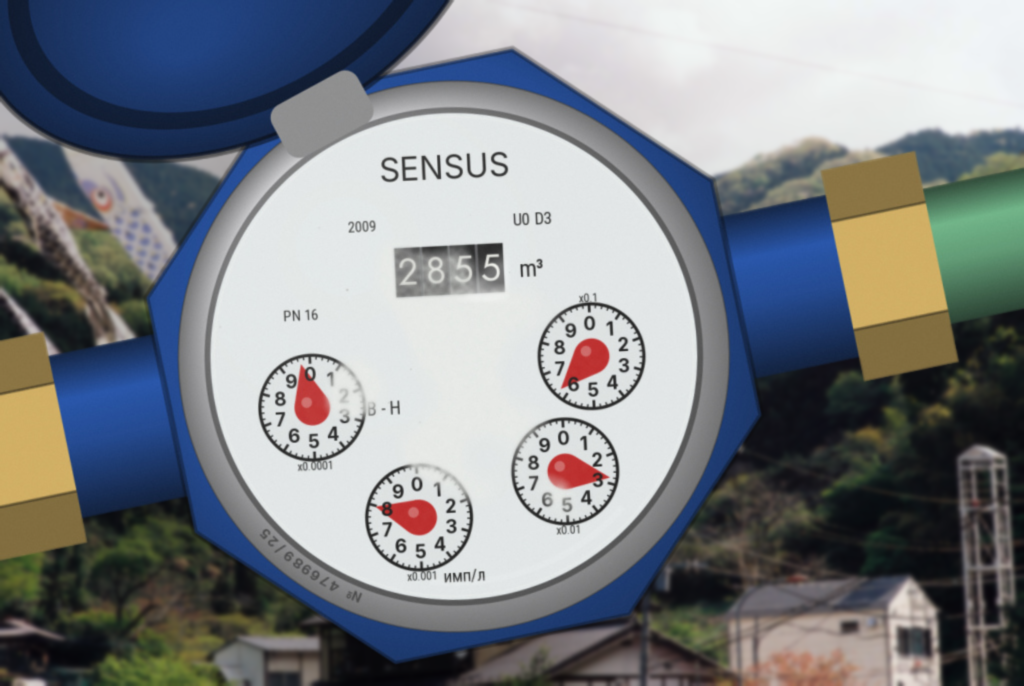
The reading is 2855.6279; m³
